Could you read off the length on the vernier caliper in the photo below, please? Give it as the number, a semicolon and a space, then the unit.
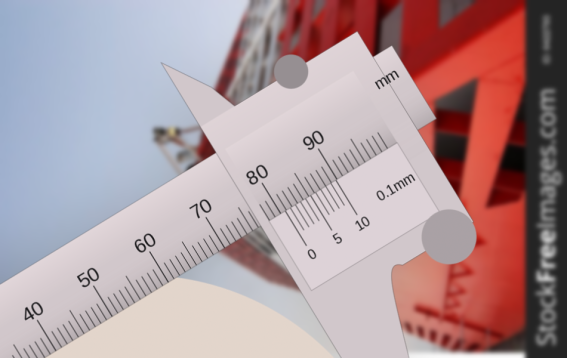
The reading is 80.8; mm
